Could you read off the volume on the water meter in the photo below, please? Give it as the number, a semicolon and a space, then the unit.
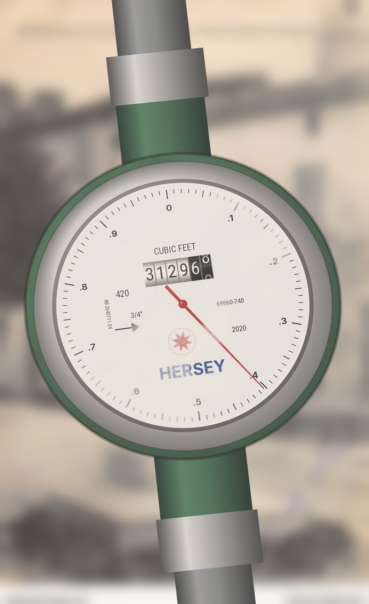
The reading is 312968.40; ft³
